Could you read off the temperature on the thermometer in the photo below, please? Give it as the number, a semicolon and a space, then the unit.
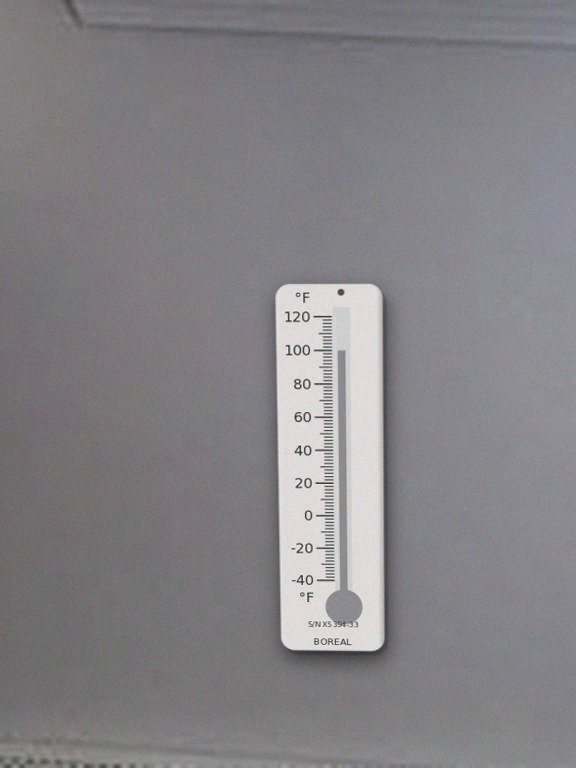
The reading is 100; °F
